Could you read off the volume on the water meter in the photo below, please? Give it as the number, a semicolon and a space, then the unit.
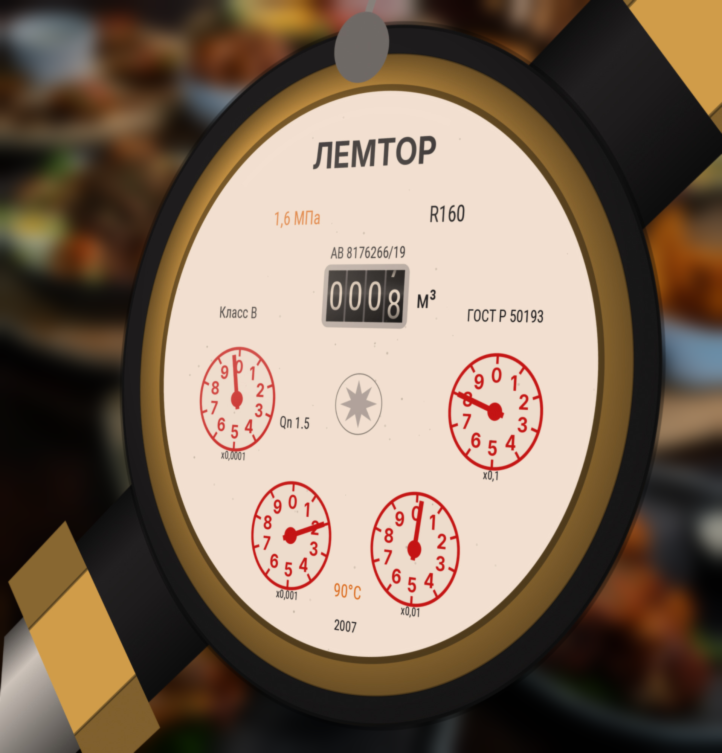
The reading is 7.8019; m³
